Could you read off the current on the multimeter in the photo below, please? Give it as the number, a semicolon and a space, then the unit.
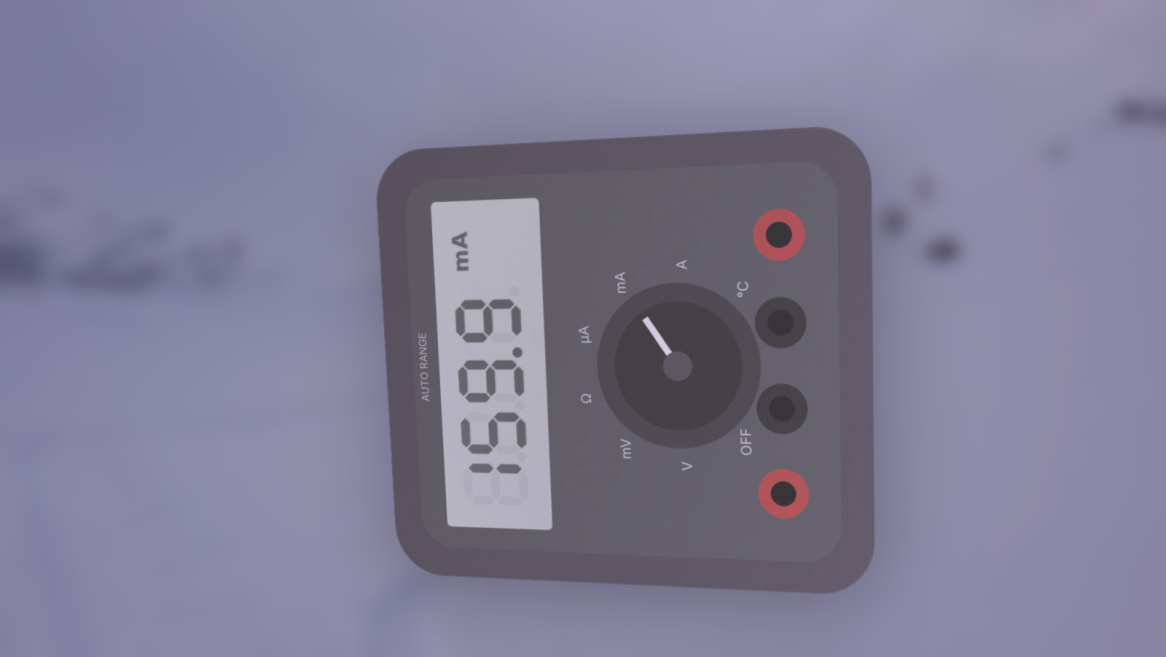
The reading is 159.9; mA
